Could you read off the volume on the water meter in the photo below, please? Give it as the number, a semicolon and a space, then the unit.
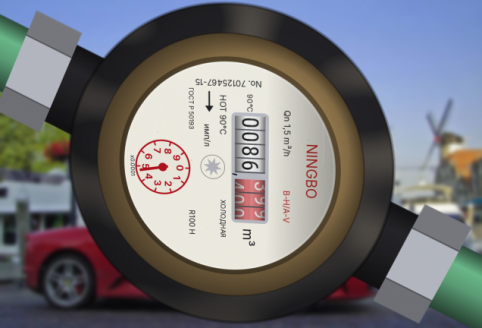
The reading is 86.3994; m³
